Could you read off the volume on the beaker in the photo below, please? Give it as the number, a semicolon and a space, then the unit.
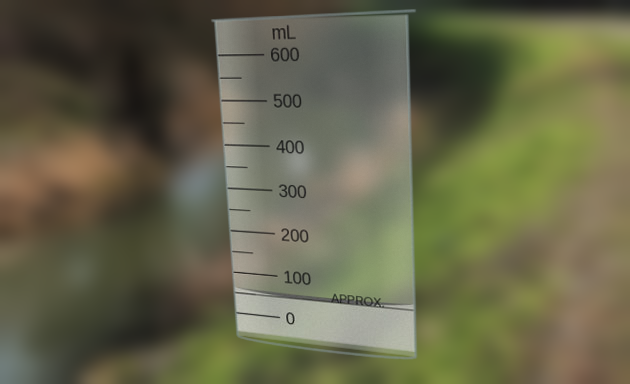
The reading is 50; mL
